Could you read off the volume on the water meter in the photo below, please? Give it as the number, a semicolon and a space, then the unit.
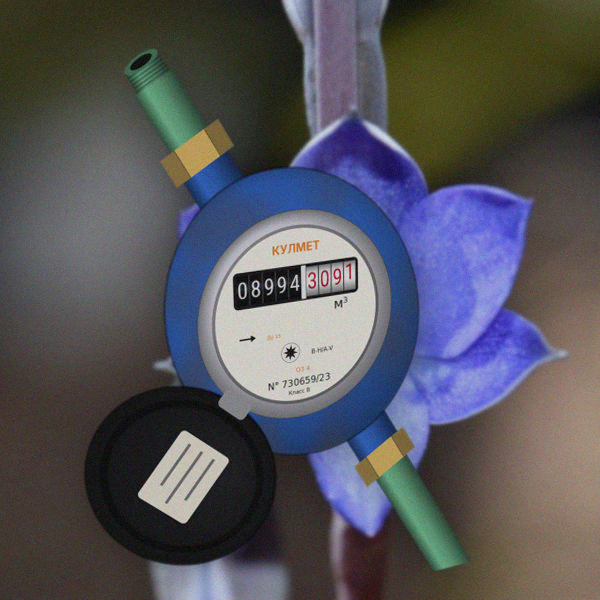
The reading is 8994.3091; m³
